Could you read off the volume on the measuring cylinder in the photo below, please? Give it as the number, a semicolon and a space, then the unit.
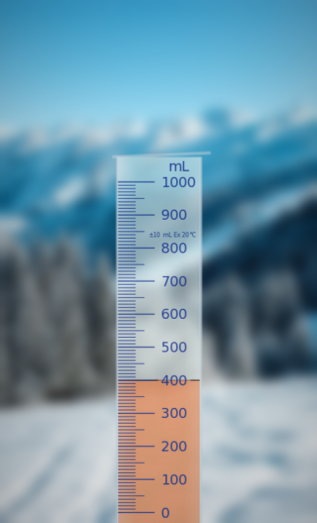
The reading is 400; mL
